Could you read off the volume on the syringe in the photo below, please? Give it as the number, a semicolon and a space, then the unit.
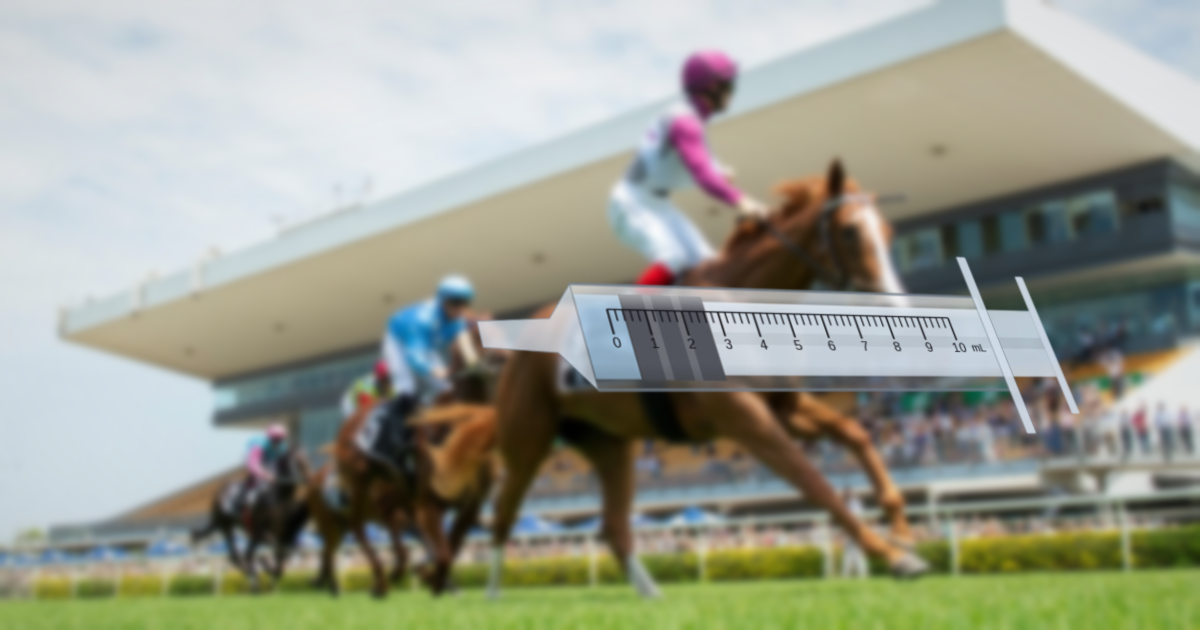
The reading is 0.4; mL
